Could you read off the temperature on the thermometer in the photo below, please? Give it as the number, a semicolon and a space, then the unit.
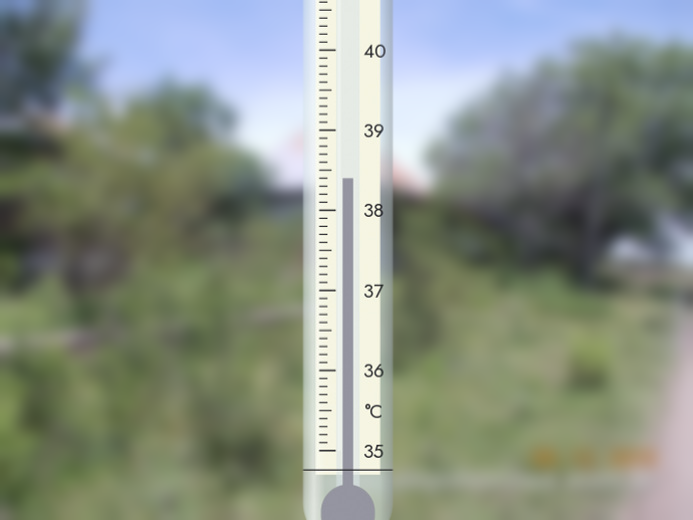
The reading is 38.4; °C
